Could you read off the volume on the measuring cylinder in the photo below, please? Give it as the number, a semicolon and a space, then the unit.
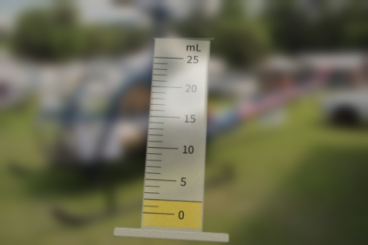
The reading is 2; mL
